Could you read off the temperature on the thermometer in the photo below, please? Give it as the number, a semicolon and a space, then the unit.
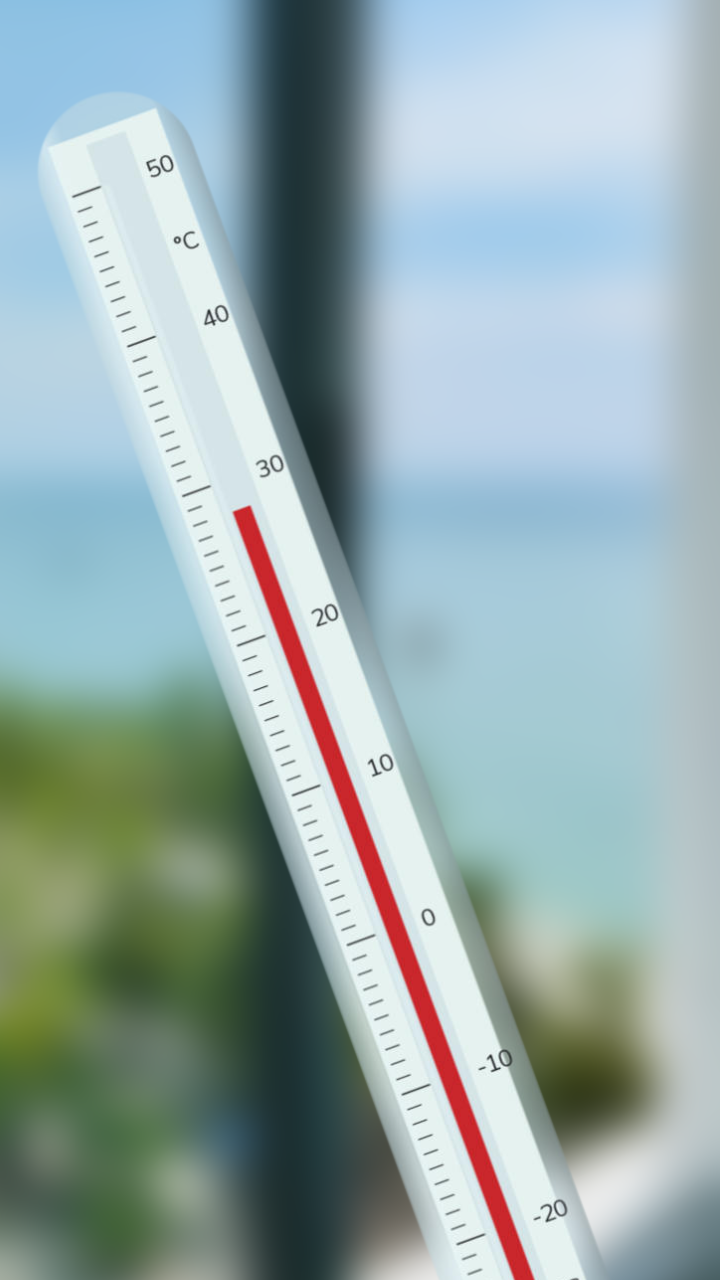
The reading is 28; °C
